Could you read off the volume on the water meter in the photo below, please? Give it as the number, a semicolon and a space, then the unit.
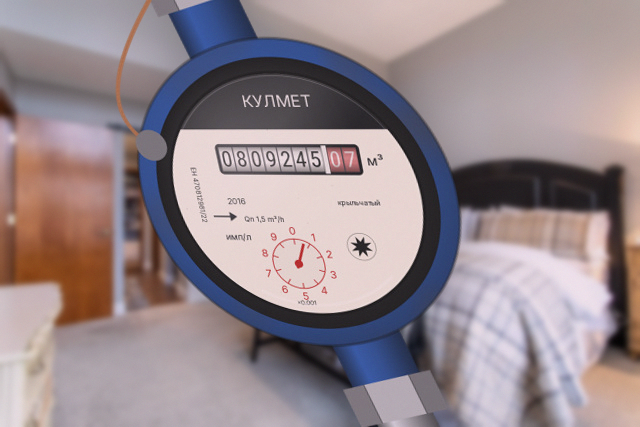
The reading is 809245.070; m³
